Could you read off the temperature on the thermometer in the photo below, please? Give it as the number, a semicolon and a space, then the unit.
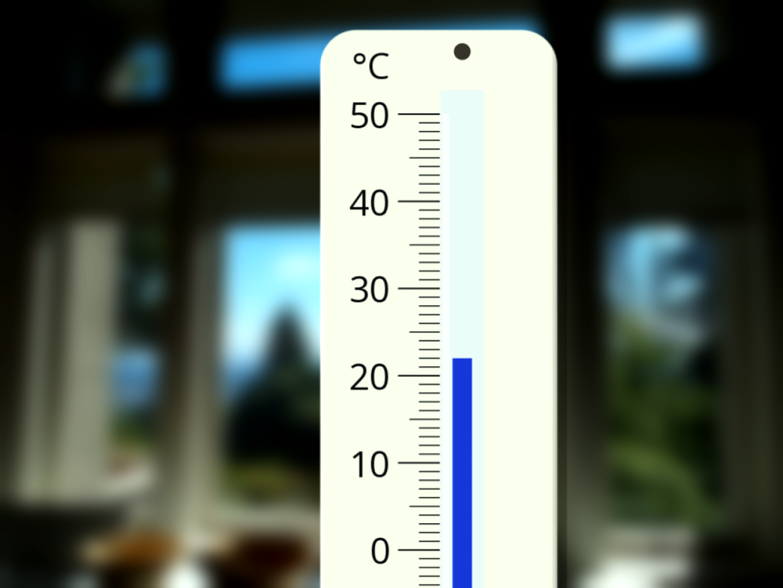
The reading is 22; °C
